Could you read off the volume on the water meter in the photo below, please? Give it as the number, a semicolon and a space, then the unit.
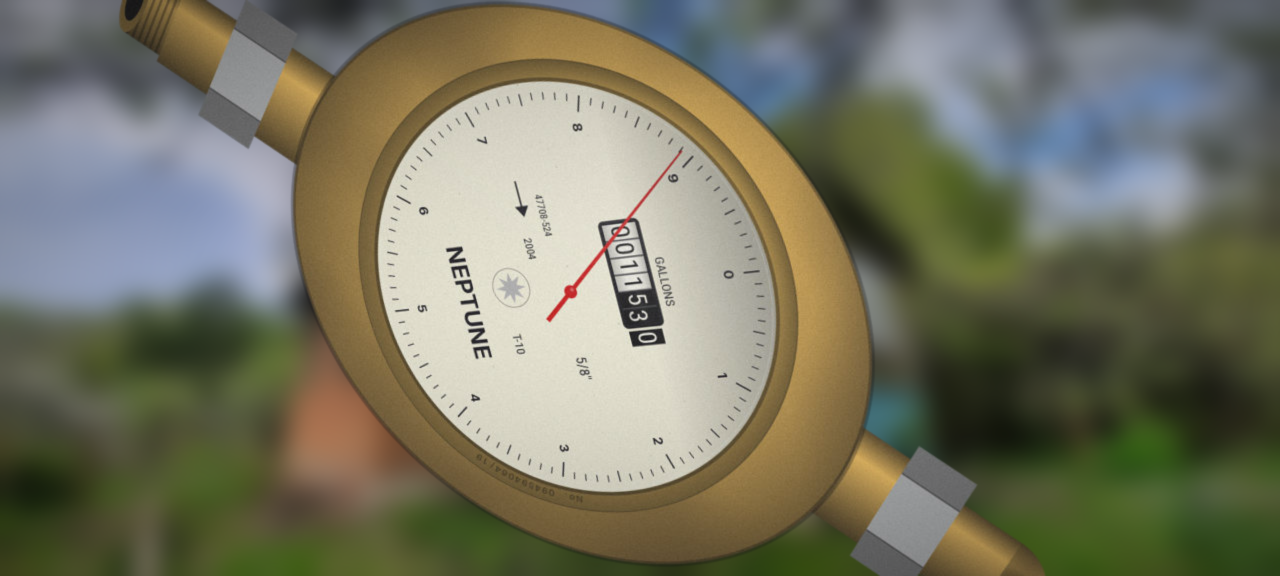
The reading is 11528.9; gal
